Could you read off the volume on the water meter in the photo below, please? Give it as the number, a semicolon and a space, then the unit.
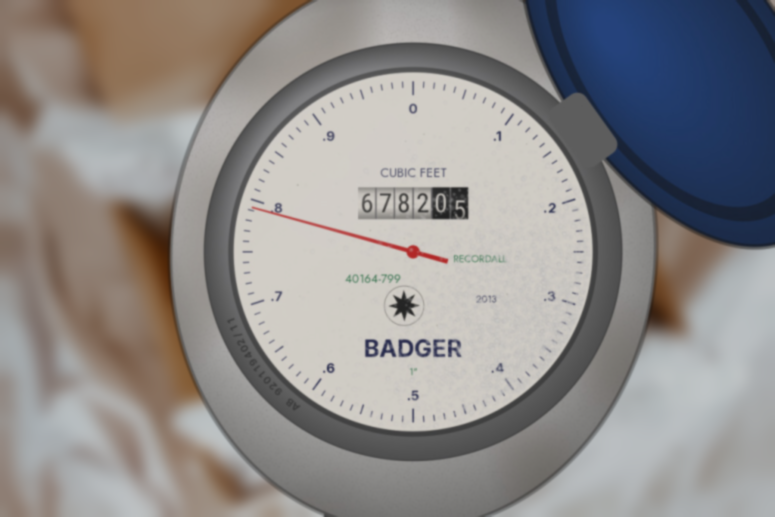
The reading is 678204.79; ft³
